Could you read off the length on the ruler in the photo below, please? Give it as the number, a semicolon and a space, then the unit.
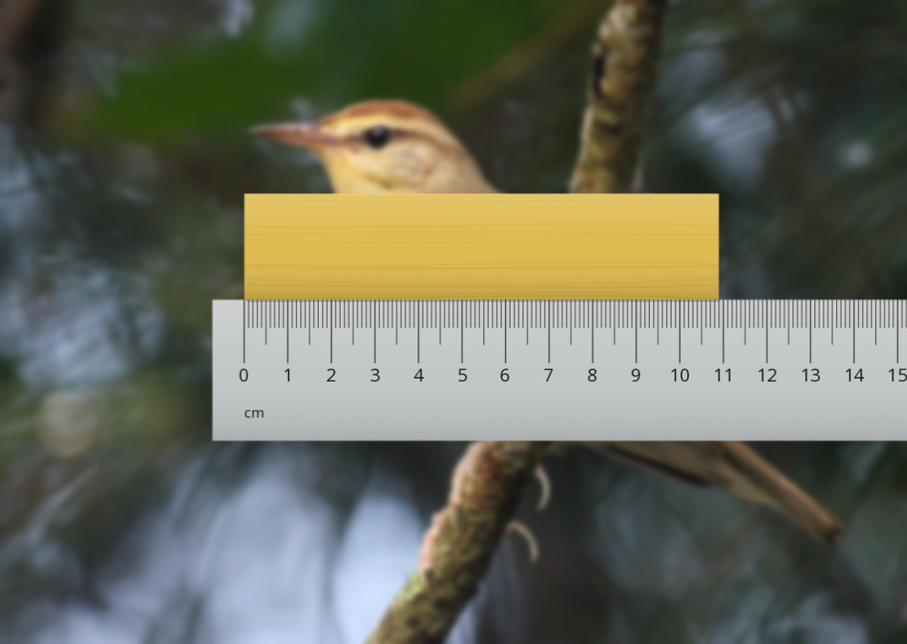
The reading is 10.9; cm
